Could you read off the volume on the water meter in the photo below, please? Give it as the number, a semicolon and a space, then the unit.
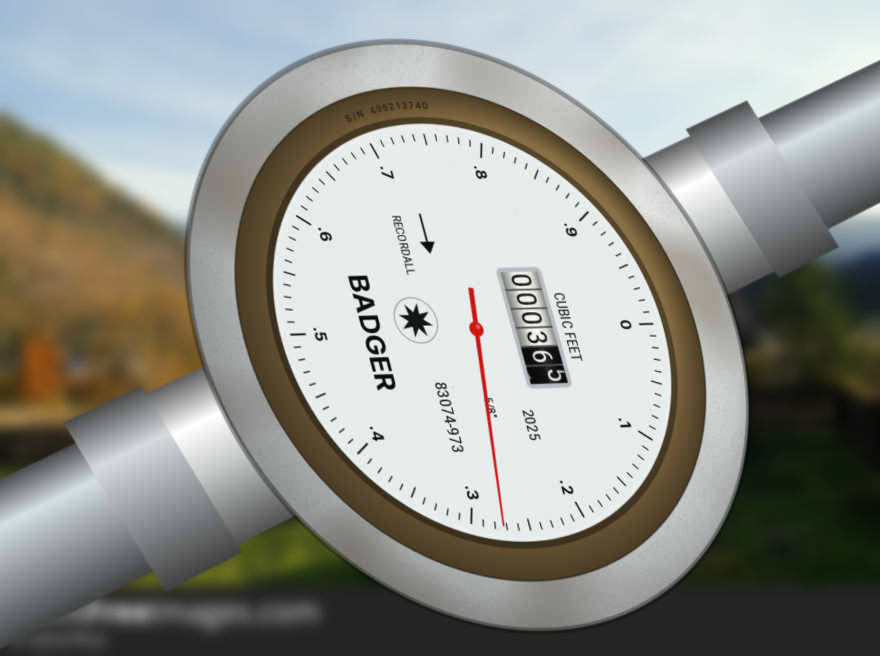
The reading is 365.27; ft³
